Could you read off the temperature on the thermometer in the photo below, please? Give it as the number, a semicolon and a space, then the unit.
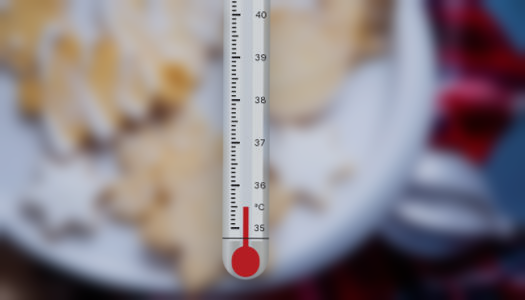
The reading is 35.5; °C
